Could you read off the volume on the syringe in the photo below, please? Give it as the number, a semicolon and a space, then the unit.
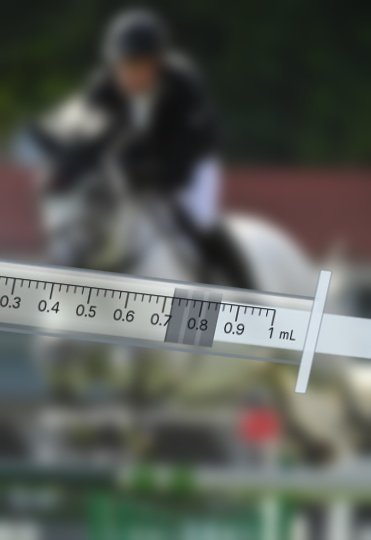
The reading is 0.72; mL
